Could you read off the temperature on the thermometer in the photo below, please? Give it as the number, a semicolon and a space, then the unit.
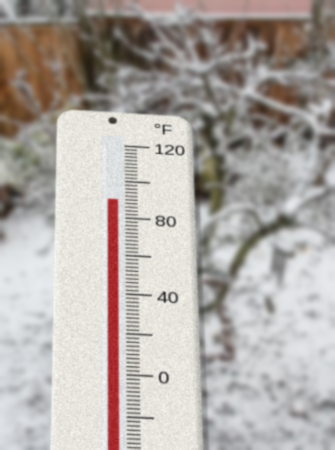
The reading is 90; °F
